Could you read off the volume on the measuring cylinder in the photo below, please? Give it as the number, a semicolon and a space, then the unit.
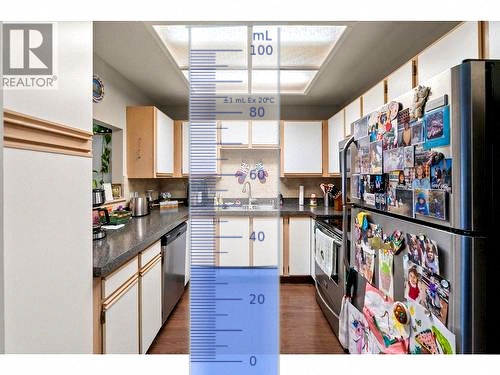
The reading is 30; mL
